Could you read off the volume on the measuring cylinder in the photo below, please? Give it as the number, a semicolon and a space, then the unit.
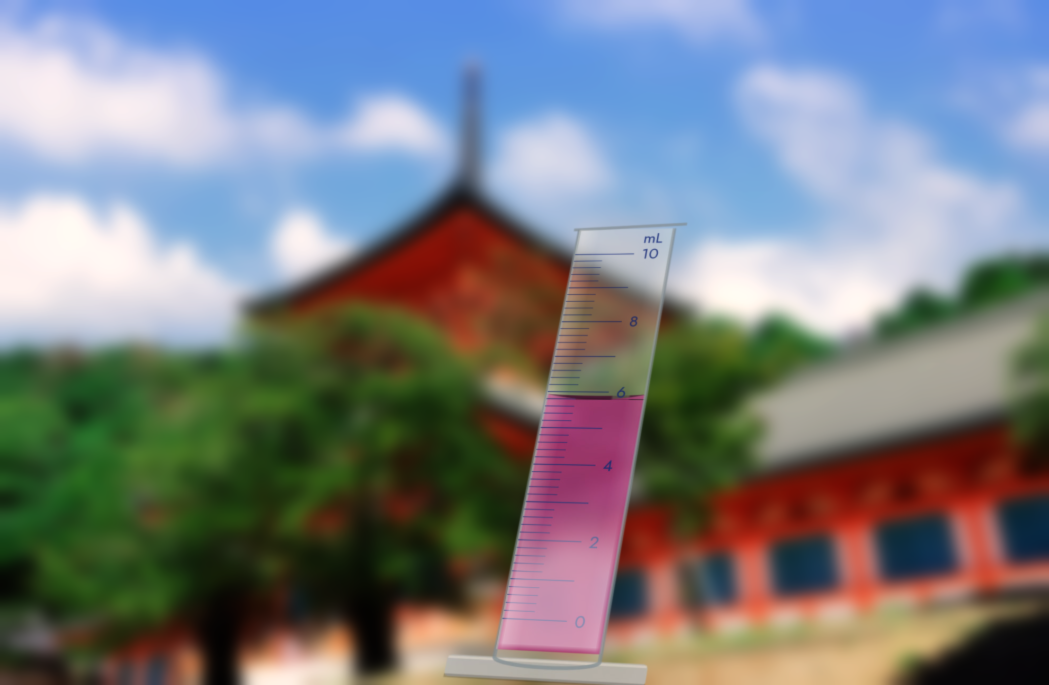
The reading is 5.8; mL
